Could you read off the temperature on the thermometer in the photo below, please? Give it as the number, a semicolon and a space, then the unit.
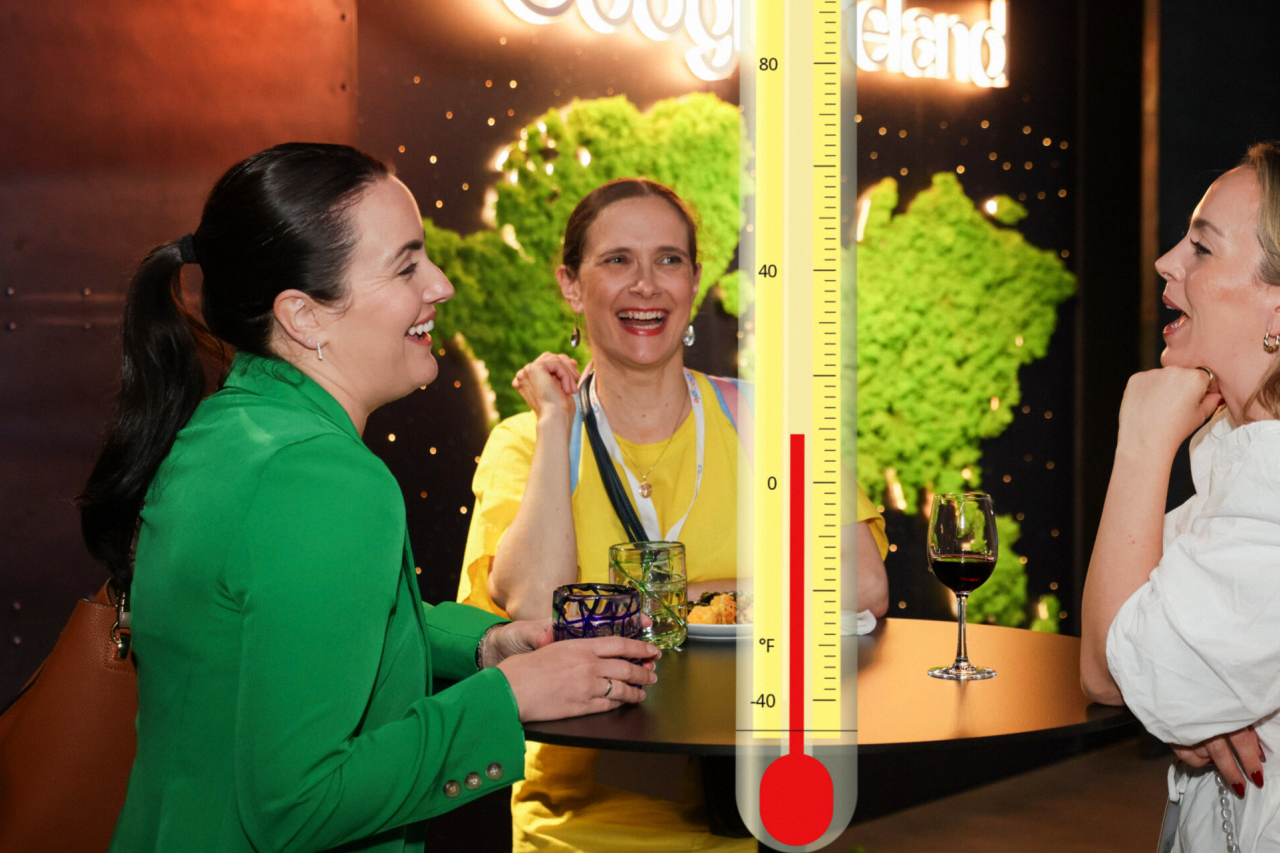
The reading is 9; °F
